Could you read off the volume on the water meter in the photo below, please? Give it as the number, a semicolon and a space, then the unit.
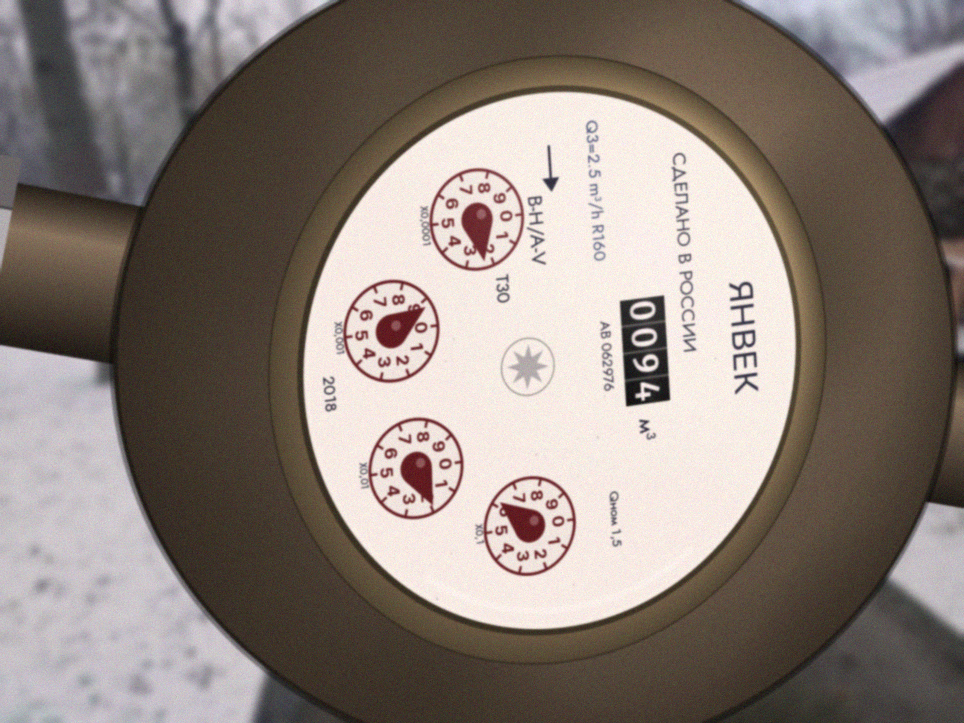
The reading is 94.6192; m³
